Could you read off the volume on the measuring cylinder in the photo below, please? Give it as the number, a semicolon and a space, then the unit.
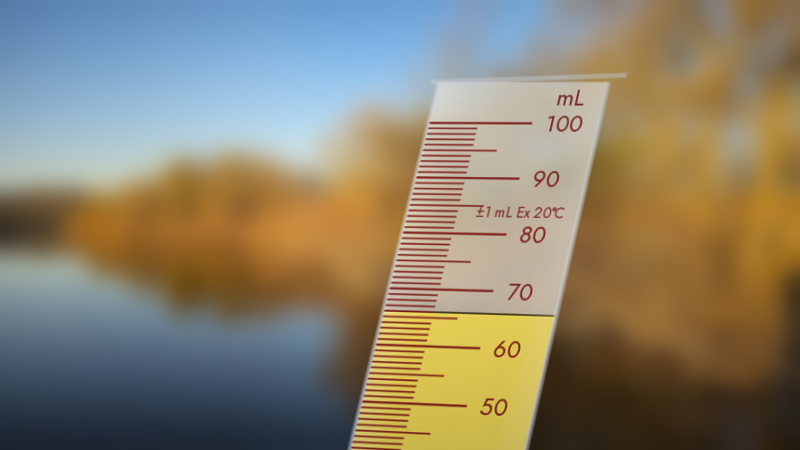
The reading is 66; mL
